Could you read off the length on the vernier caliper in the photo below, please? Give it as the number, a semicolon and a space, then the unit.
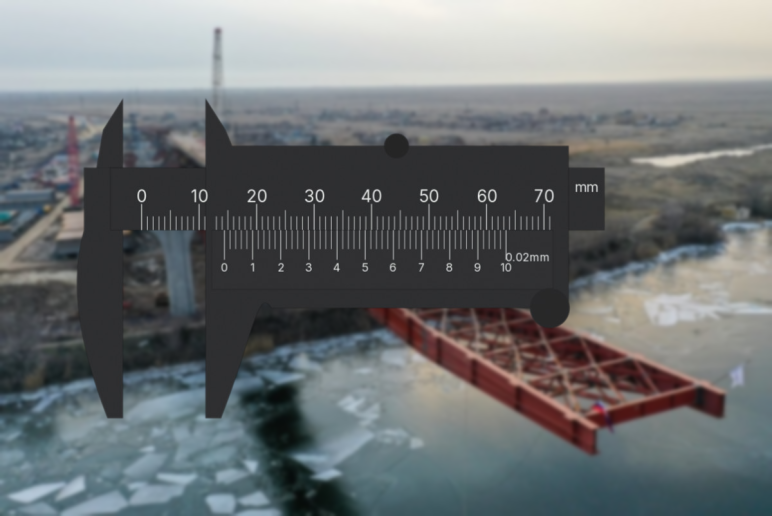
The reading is 14.4; mm
